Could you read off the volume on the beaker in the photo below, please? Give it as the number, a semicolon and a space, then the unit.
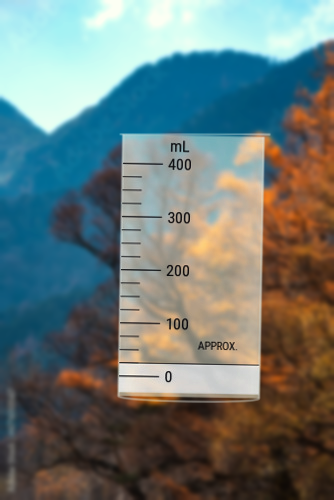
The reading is 25; mL
